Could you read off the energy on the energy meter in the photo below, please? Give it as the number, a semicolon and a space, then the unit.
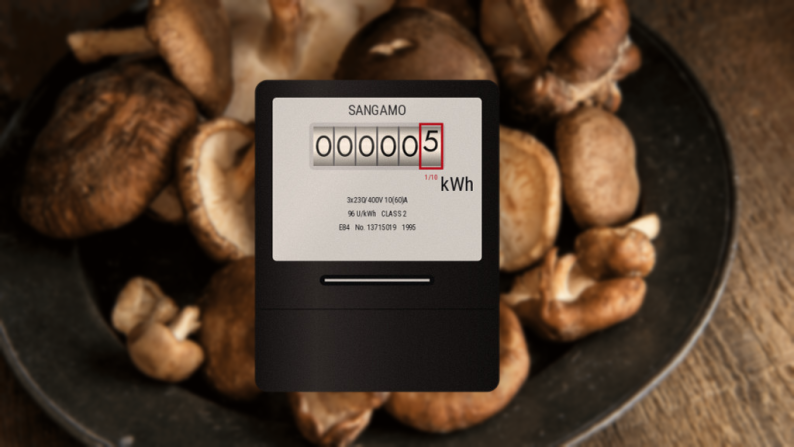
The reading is 0.5; kWh
